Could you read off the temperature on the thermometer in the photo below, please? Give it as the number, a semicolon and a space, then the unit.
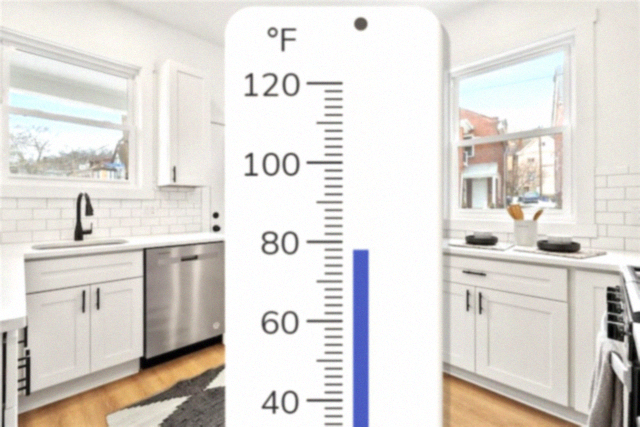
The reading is 78; °F
